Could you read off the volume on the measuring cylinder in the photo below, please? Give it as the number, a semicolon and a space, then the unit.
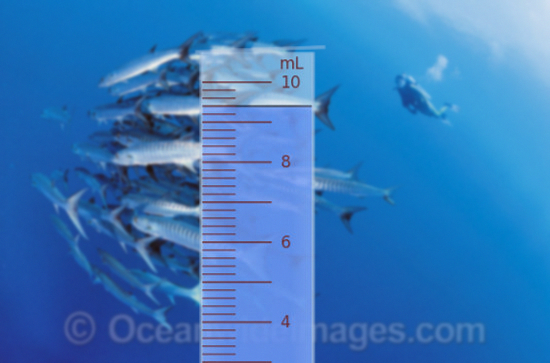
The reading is 9.4; mL
